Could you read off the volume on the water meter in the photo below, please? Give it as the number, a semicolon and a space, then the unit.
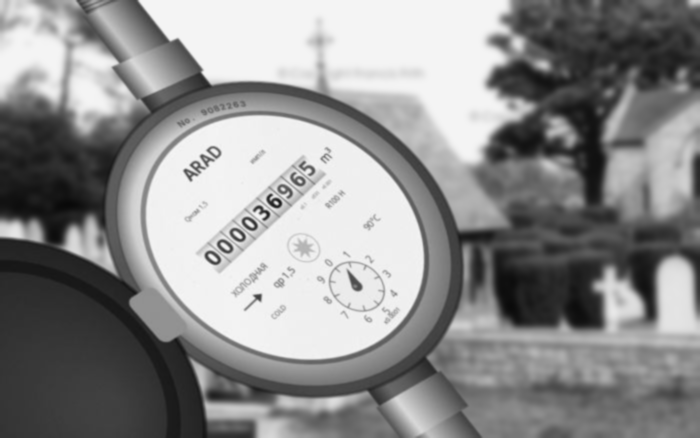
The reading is 36.9650; m³
